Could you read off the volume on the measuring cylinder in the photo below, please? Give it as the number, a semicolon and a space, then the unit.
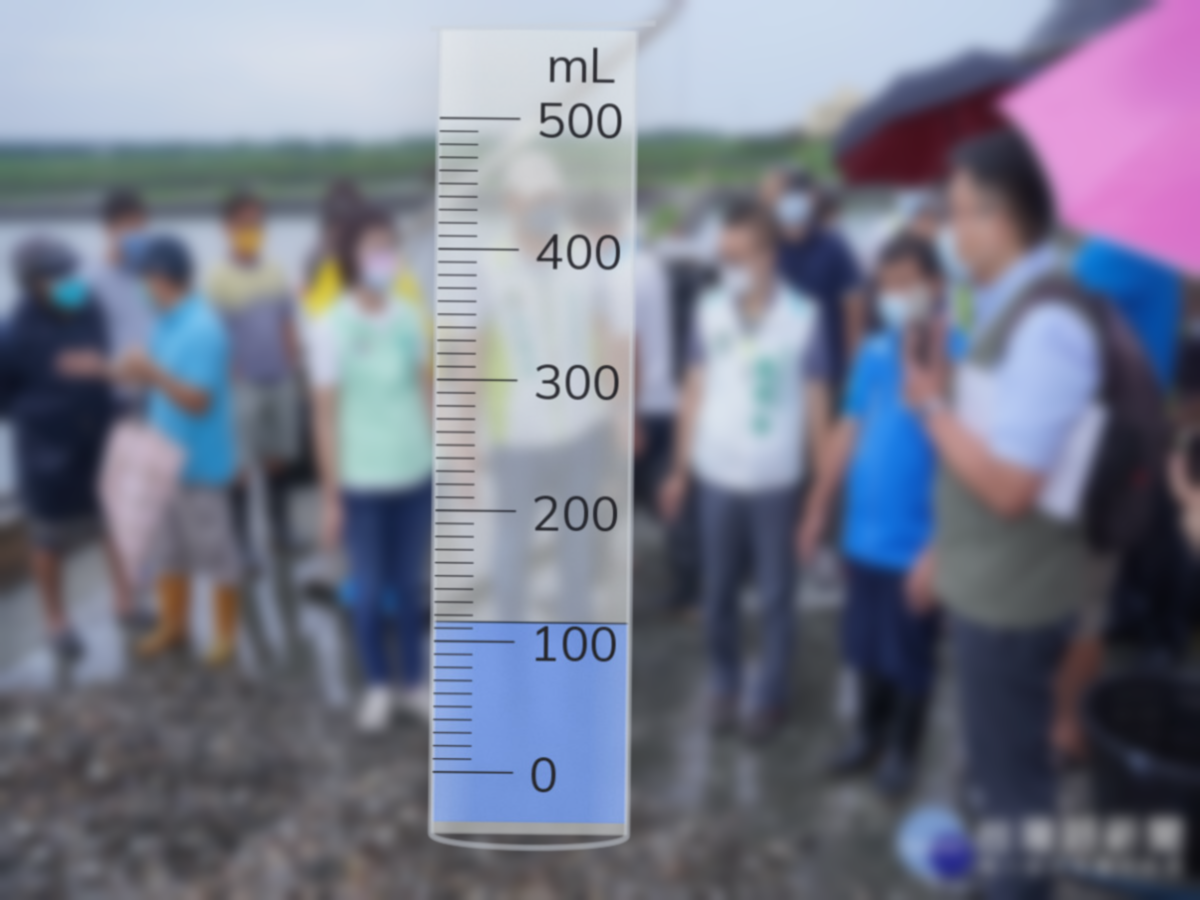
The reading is 115; mL
